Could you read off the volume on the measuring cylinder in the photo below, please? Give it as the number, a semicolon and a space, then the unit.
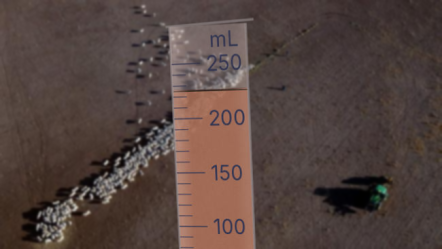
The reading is 225; mL
